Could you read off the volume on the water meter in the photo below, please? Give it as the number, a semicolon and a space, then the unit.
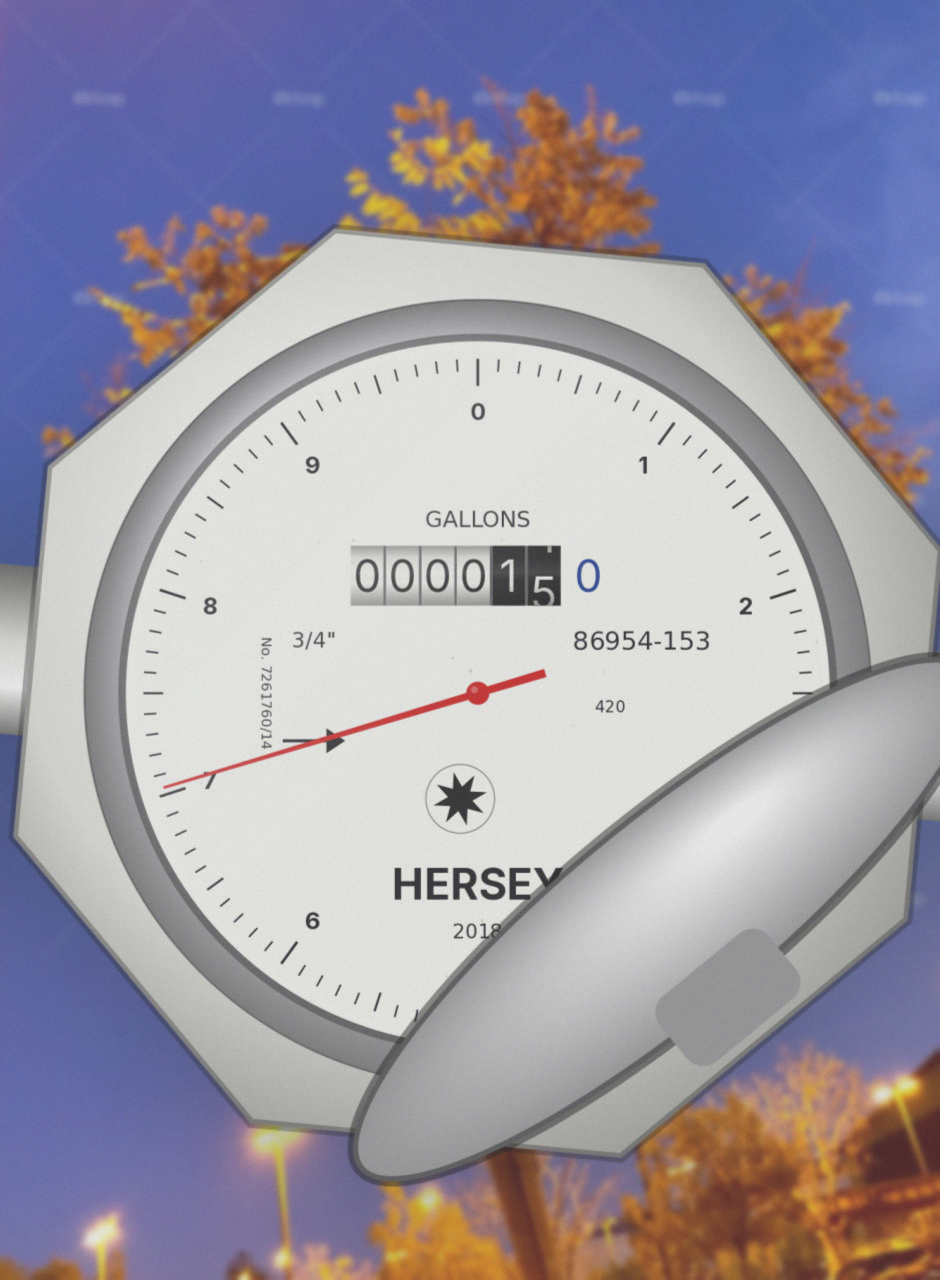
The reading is 147.0; gal
